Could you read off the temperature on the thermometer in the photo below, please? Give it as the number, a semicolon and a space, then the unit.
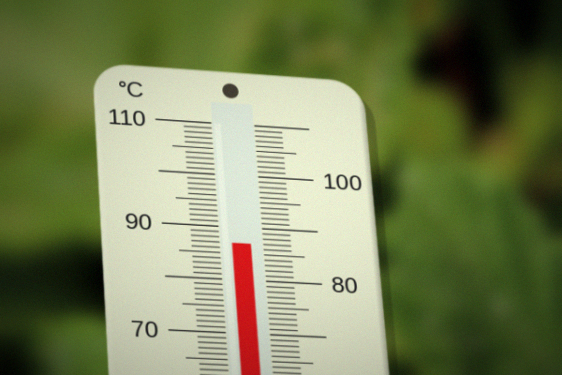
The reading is 87; °C
